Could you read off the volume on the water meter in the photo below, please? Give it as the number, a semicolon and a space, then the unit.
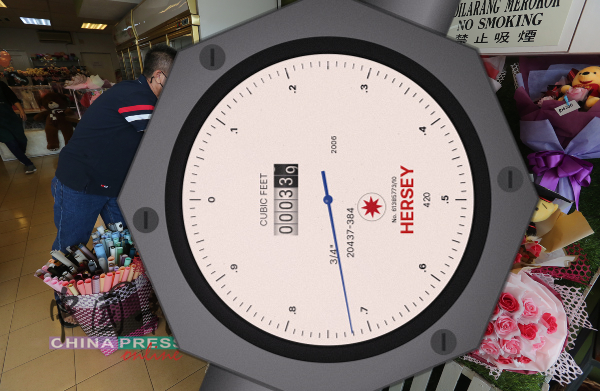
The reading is 338.72; ft³
